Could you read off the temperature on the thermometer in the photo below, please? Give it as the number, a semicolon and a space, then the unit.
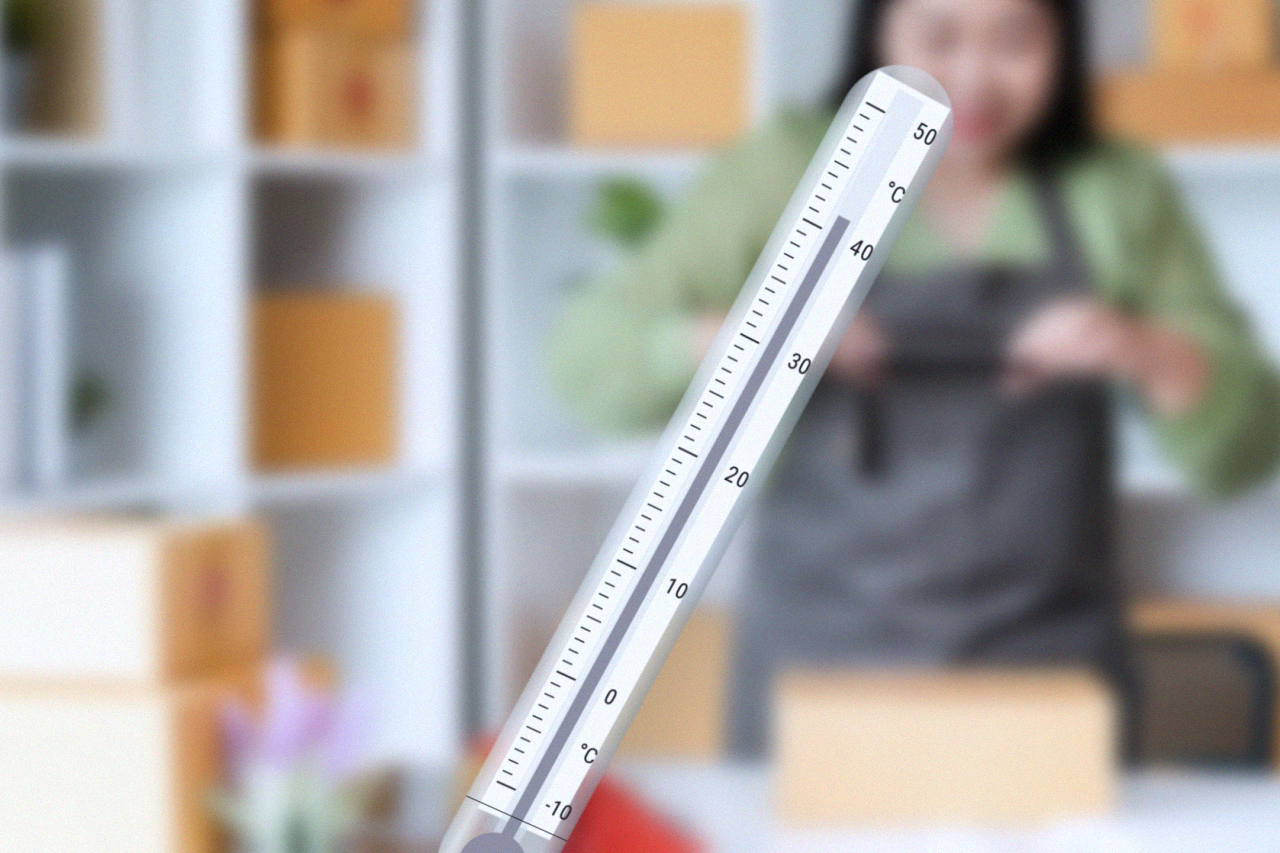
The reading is 41.5; °C
